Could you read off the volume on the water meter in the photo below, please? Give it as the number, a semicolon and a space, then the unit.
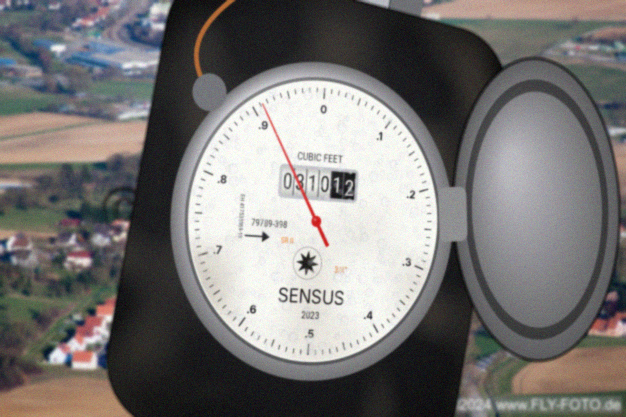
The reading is 31011.91; ft³
